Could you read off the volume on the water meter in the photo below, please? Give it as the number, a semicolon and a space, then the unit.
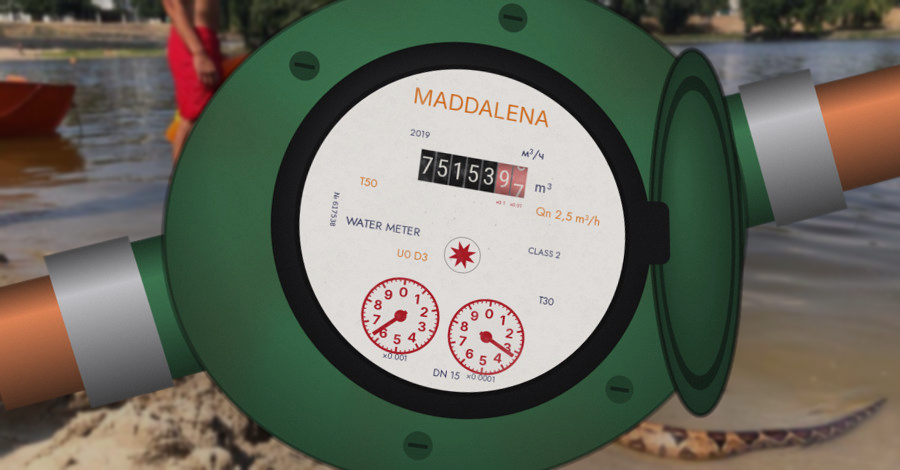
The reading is 75153.9663; m³
